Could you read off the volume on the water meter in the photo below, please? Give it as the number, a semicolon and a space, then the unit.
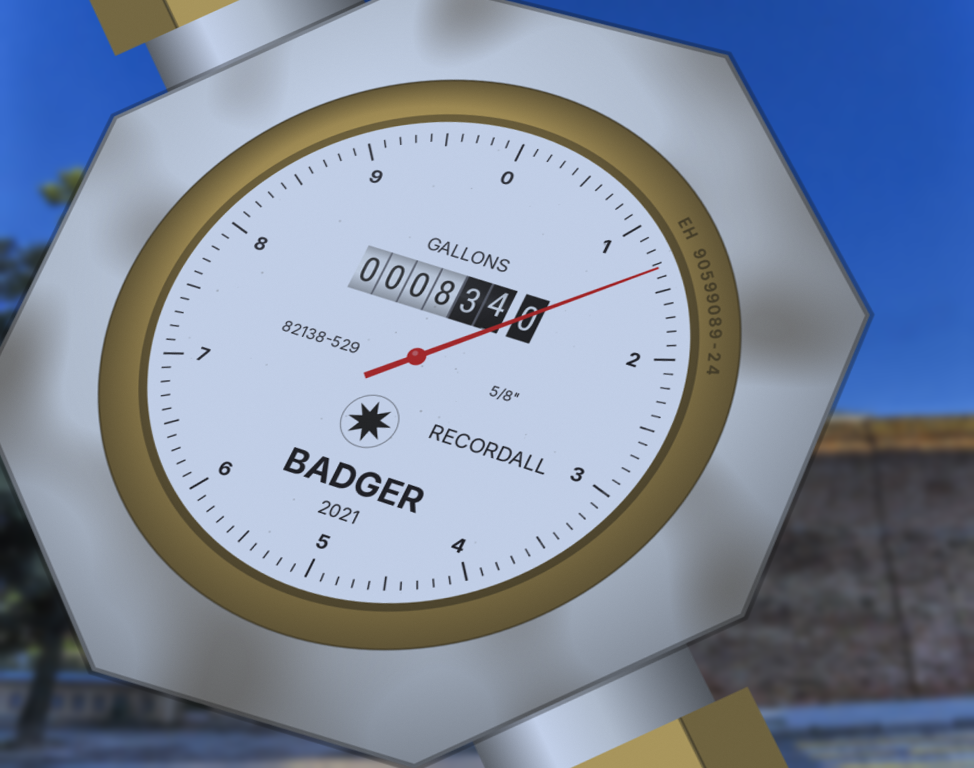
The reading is 8341.3; gal
